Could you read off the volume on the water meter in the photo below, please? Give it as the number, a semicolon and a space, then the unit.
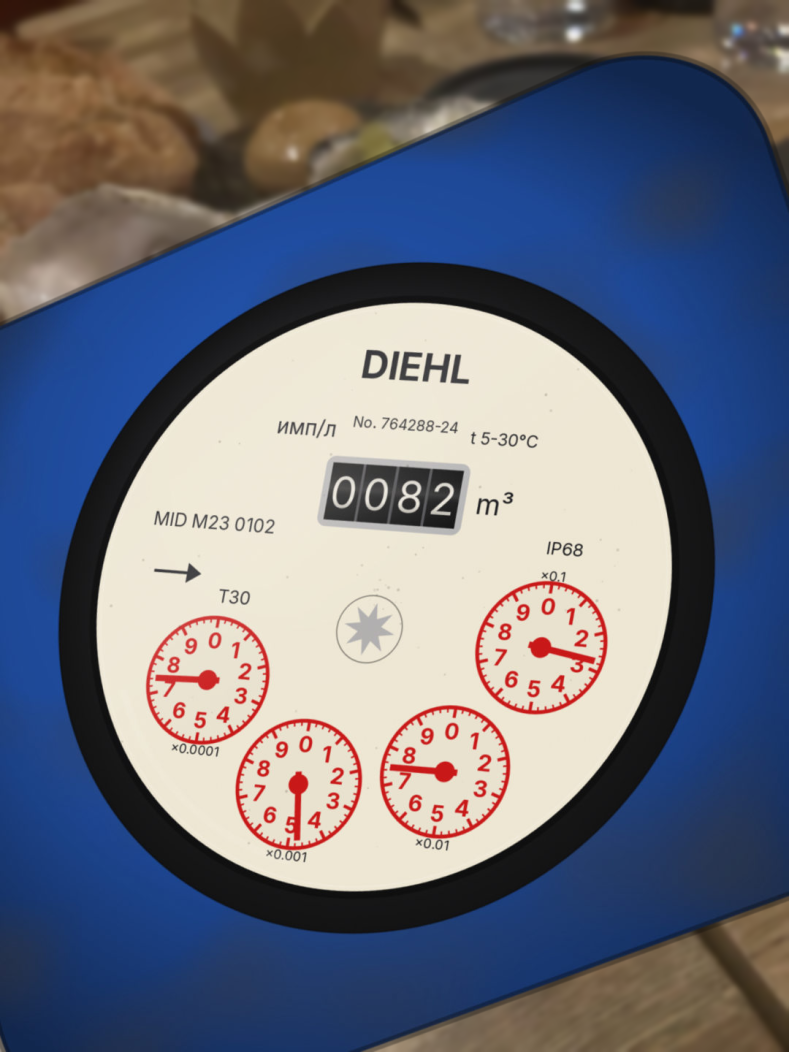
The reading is 82.2747; m³
